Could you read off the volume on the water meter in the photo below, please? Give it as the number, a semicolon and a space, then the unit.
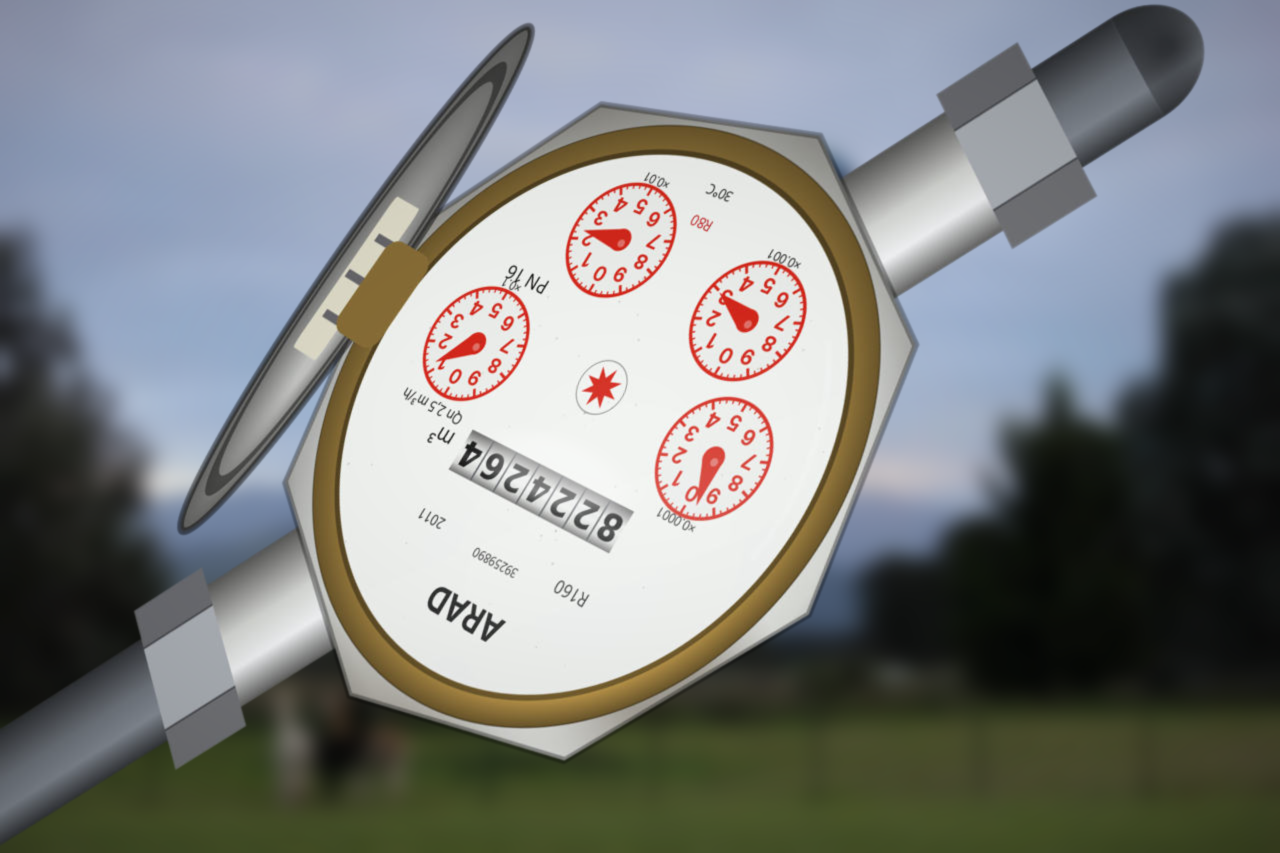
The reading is 8224264.1229; m³
